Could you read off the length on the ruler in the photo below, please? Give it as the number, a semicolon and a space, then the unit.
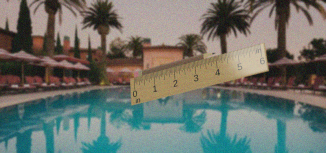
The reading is 4; in
